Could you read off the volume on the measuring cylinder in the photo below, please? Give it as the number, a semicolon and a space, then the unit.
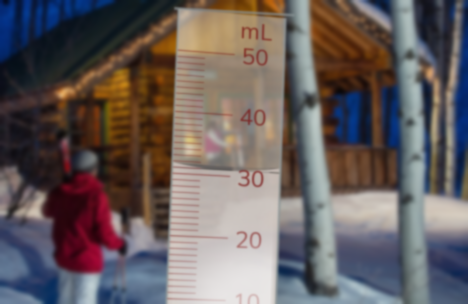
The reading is 31; mL
